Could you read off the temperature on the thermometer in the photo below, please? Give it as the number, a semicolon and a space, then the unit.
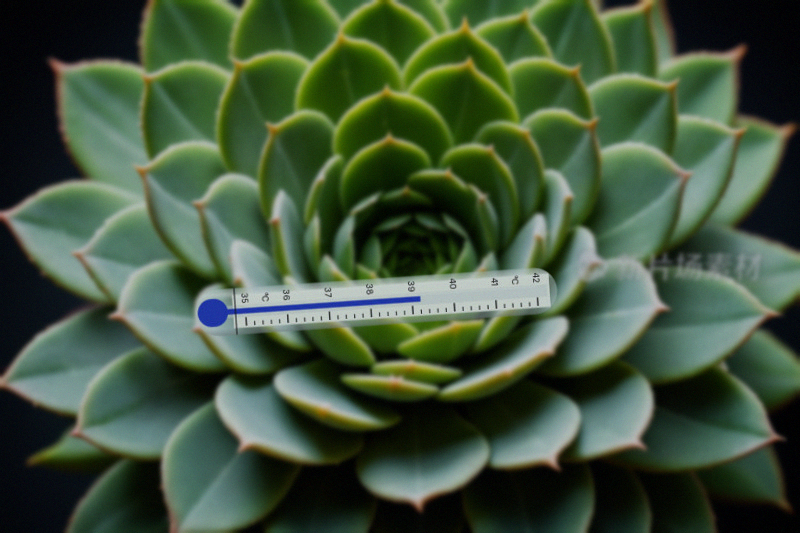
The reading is 39.2; °C
